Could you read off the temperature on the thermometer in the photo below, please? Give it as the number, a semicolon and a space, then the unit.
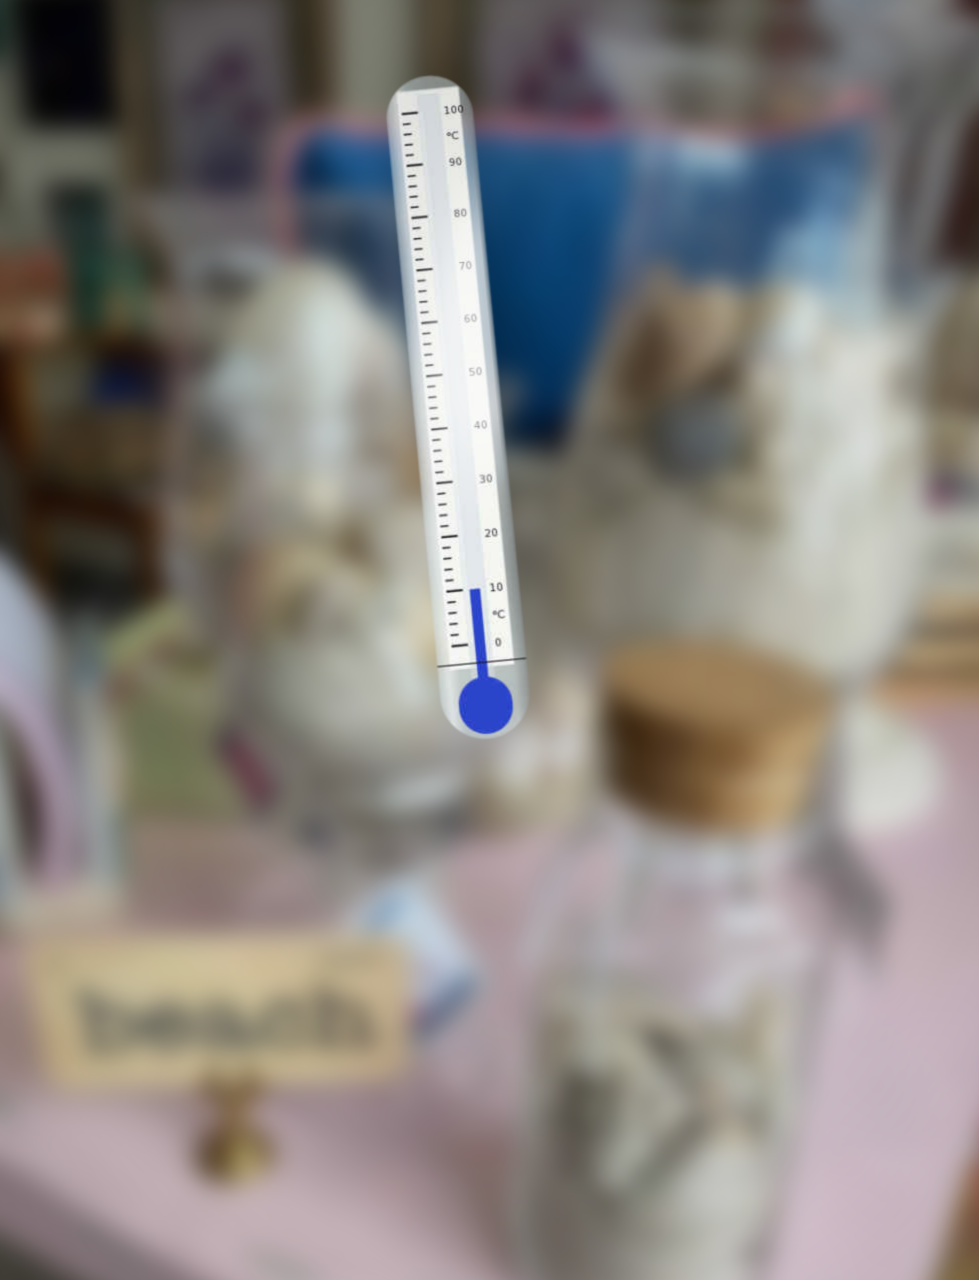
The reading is 10; °C
